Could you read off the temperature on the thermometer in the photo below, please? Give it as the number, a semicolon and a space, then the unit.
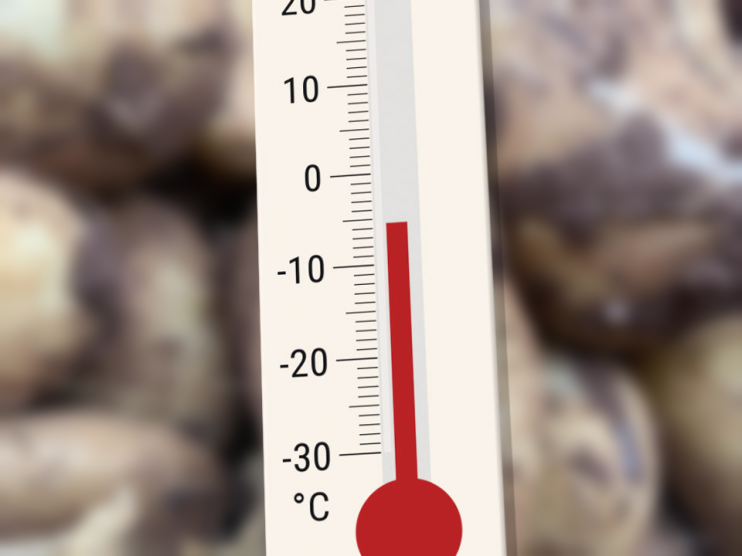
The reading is -5.5; °C
